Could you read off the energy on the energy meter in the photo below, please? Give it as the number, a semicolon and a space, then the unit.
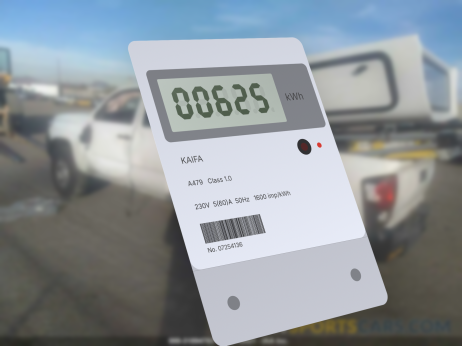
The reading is 625; kWh
